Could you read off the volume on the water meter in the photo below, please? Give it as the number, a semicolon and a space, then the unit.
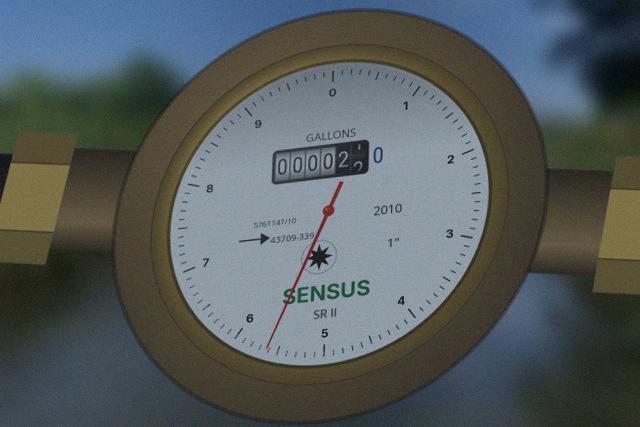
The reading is 215.6; gal
